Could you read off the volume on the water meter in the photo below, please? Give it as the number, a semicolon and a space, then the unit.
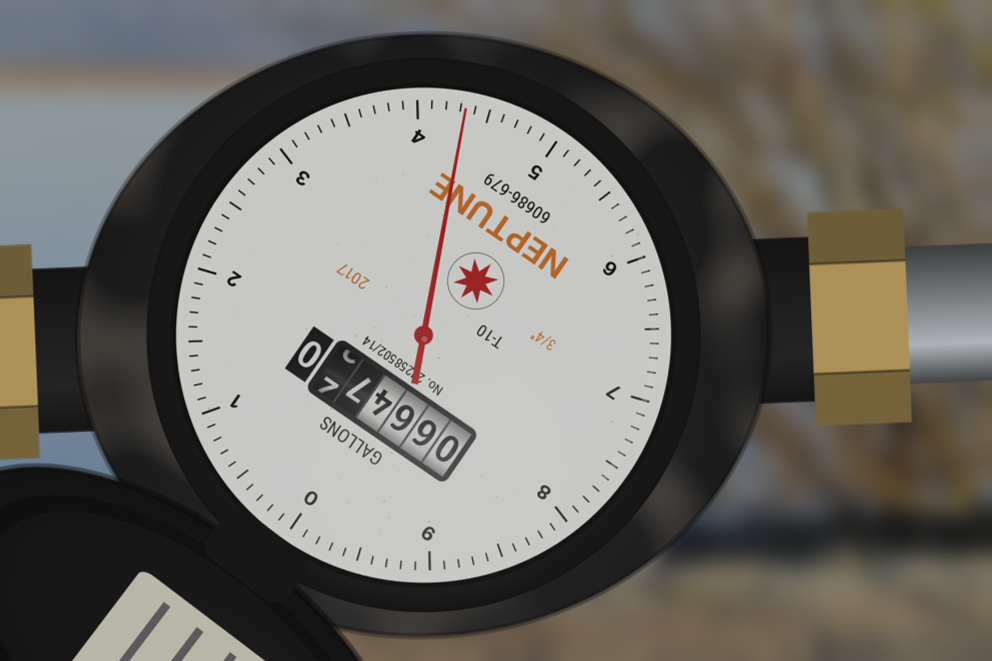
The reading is 664724.3; gal
